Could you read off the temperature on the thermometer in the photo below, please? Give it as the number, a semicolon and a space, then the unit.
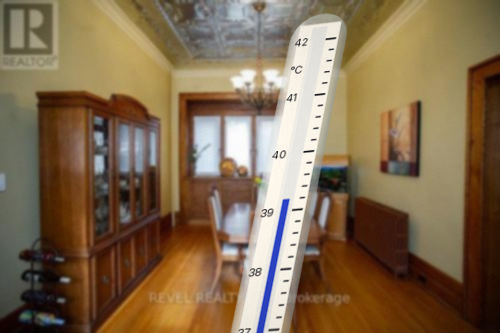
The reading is 39.2; °C
